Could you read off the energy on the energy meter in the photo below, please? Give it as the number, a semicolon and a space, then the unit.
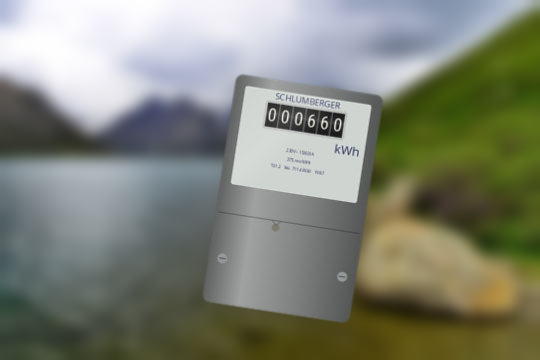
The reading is 660; kWh
